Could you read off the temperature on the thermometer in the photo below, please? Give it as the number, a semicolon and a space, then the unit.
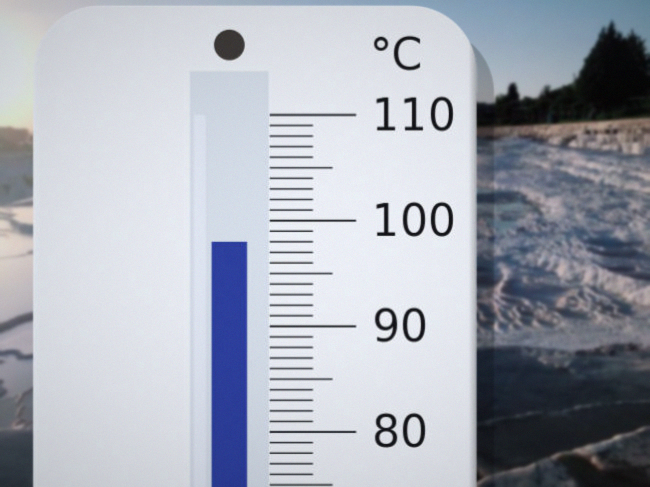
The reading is 98; °C
